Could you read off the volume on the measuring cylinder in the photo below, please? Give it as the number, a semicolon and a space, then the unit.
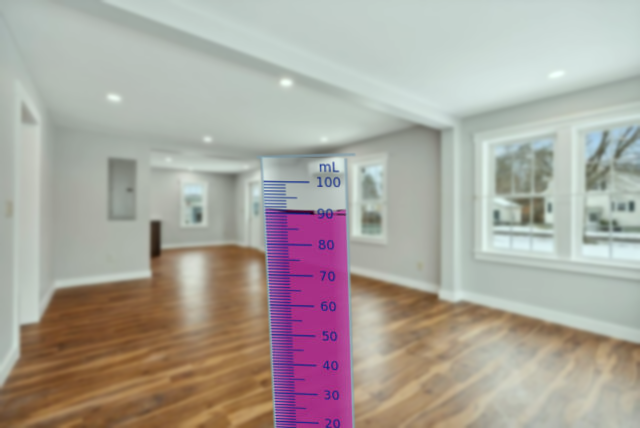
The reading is 90; mL
